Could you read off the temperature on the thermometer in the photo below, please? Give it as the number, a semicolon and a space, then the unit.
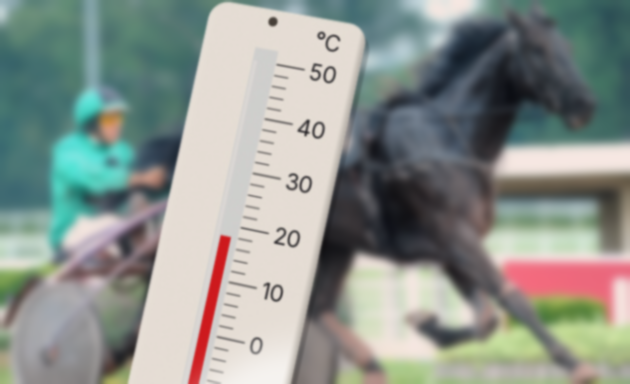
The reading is 18; °C
